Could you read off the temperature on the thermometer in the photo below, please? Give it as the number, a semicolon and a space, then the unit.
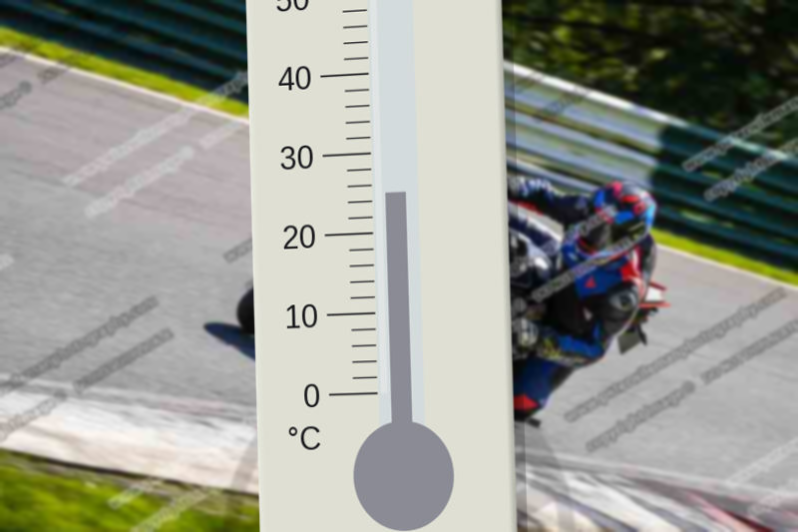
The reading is 25; °C
